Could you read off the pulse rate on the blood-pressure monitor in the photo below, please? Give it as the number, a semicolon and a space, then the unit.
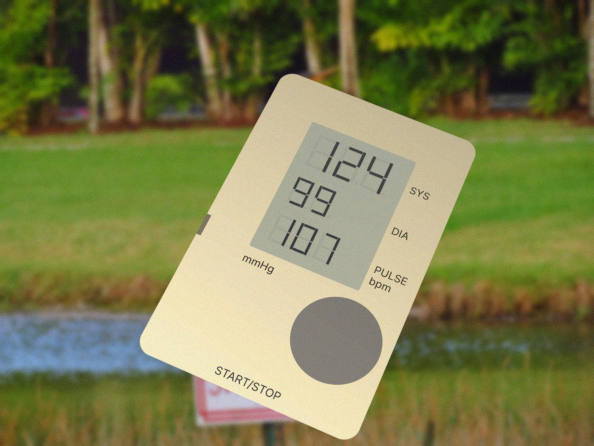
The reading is 107; bpm
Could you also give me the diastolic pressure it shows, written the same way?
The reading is 99; mmHg
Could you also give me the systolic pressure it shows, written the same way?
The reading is 124; mmHg
